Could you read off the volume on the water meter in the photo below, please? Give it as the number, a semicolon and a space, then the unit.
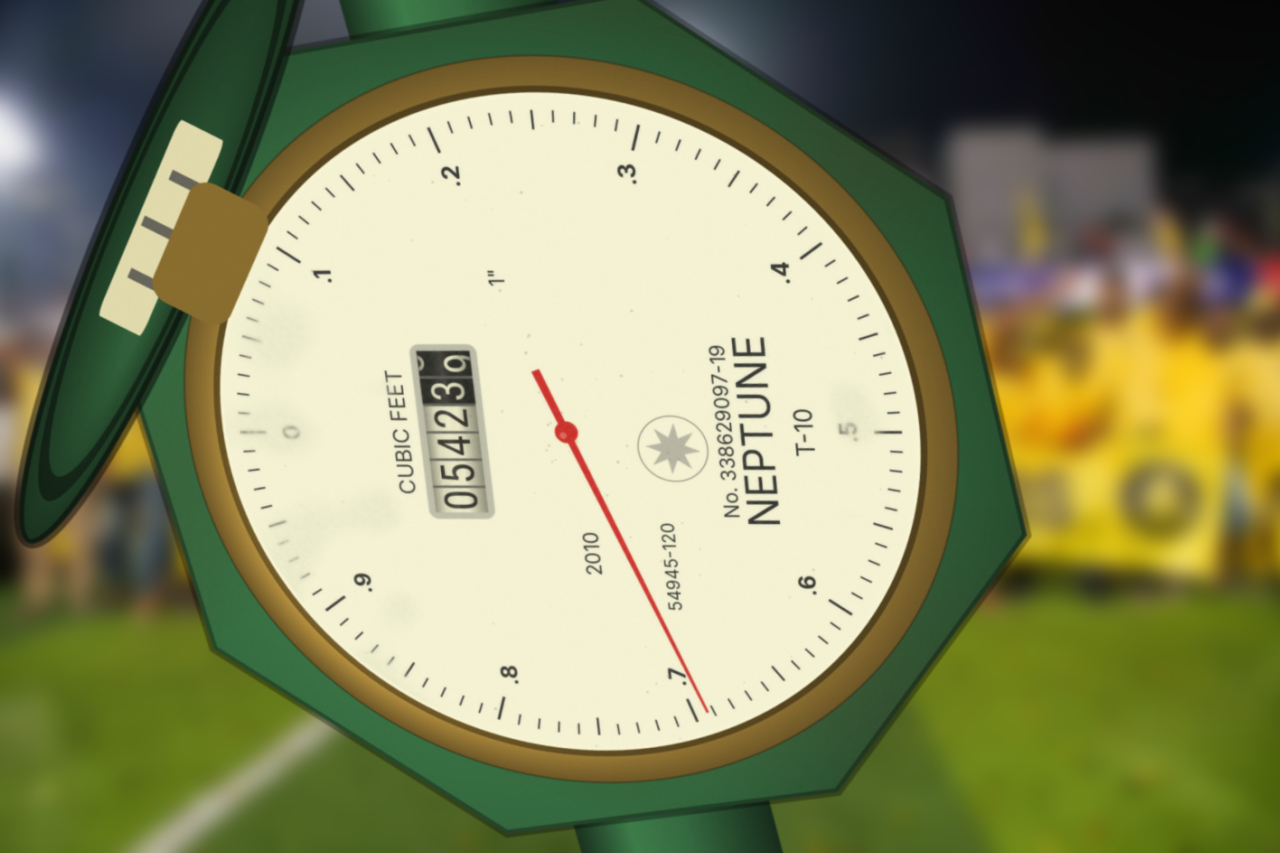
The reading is 54238.69; ft³
